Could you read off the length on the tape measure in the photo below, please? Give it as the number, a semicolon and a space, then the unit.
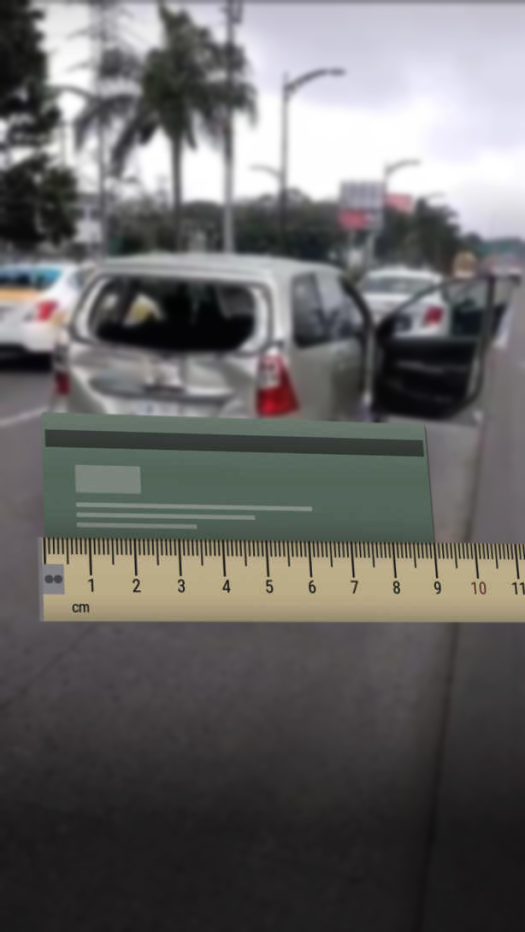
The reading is 9; cm
